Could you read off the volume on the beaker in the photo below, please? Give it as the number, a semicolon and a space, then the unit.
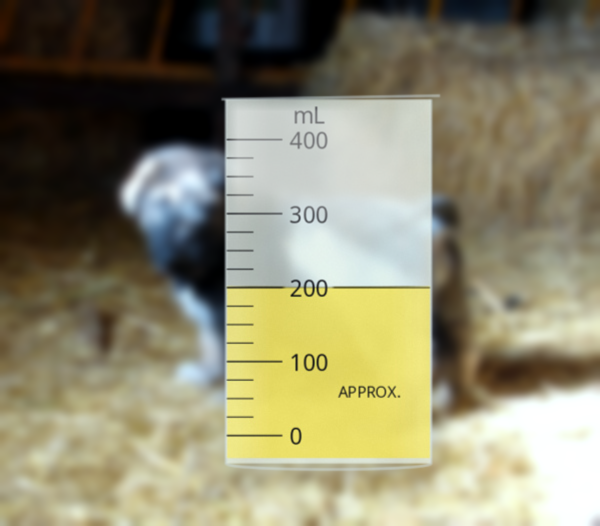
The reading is 200; mL
